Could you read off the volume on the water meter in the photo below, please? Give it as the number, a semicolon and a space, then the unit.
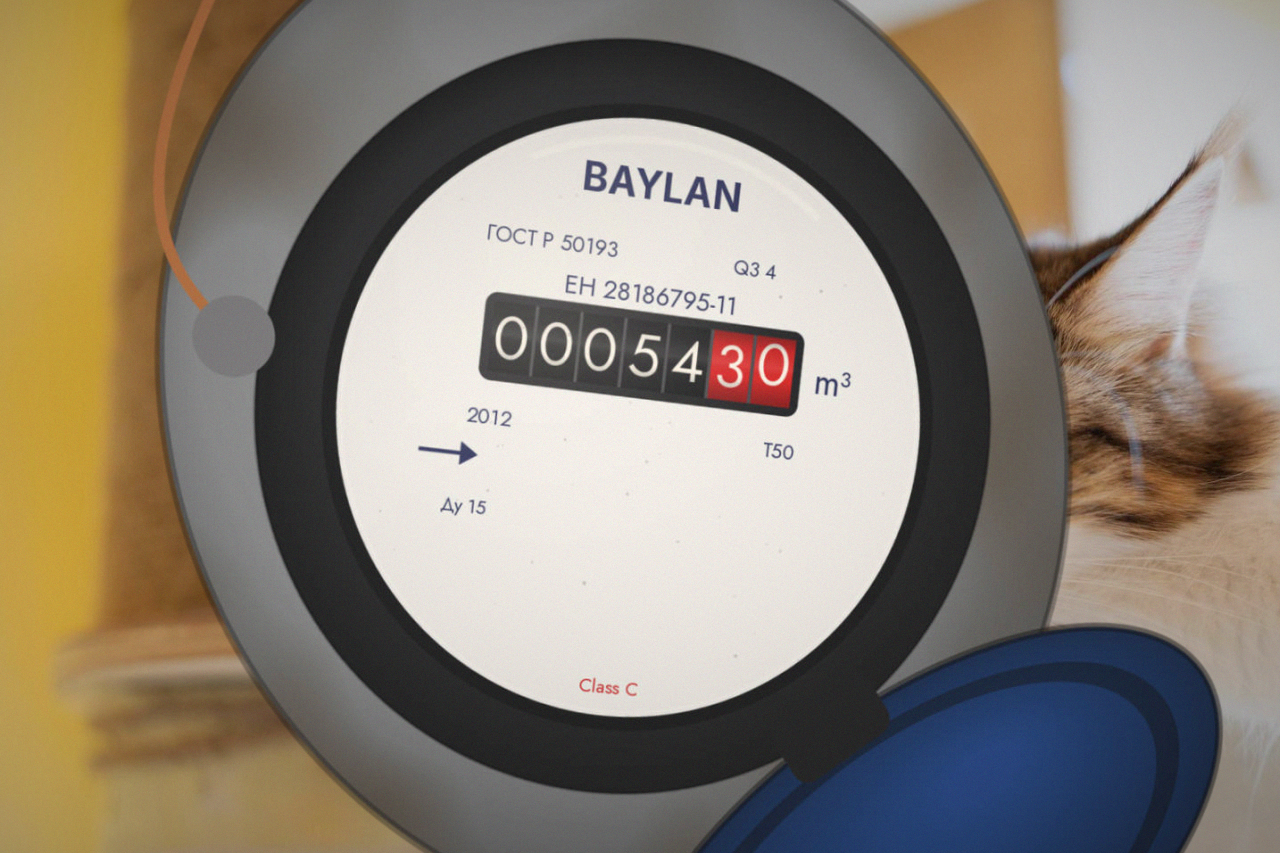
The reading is 54.30; m³
